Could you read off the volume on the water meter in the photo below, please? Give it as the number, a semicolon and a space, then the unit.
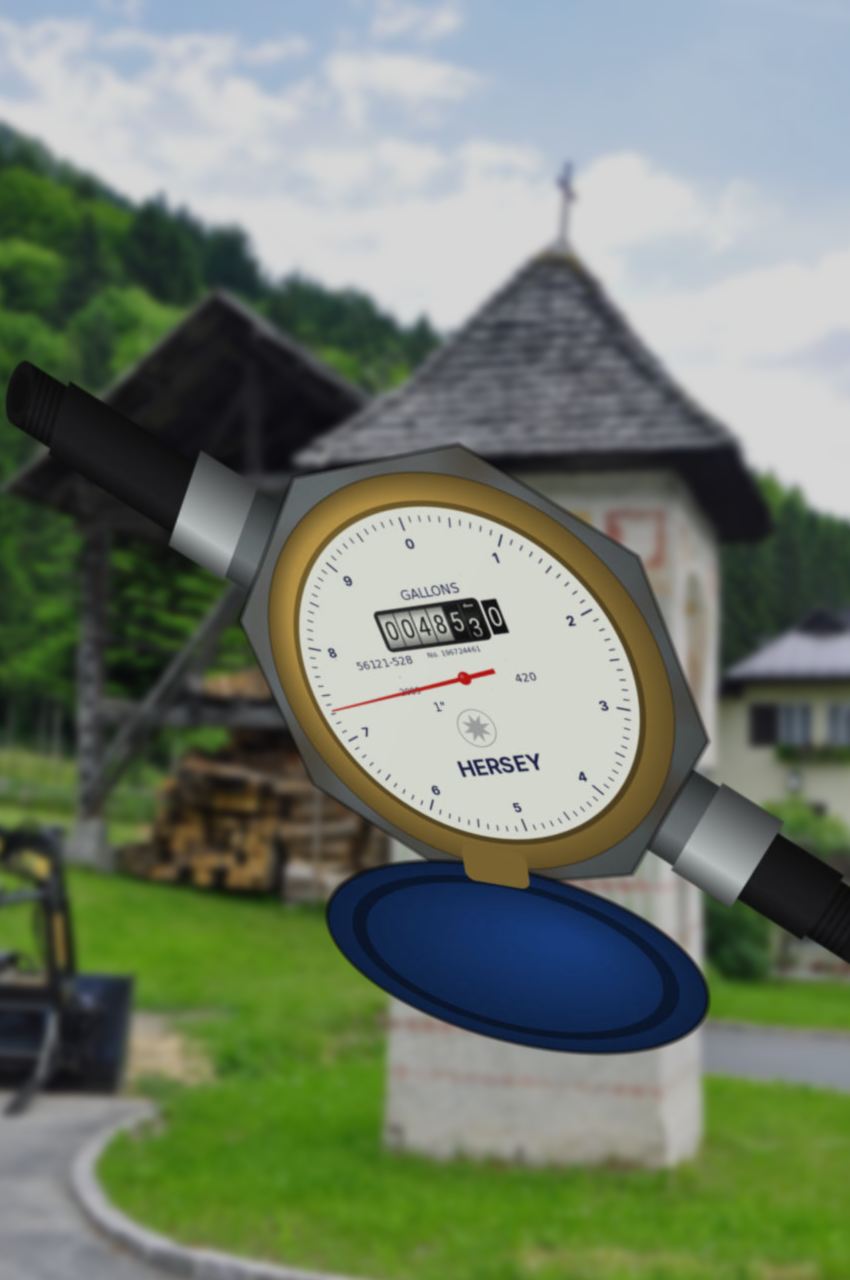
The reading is 48527.3; gal
